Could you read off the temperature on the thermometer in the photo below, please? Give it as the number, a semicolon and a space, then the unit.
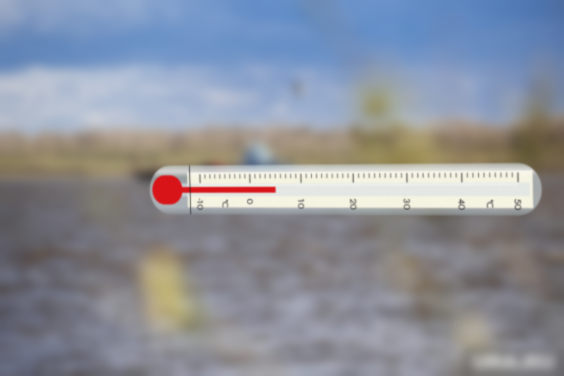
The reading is 5; °C
